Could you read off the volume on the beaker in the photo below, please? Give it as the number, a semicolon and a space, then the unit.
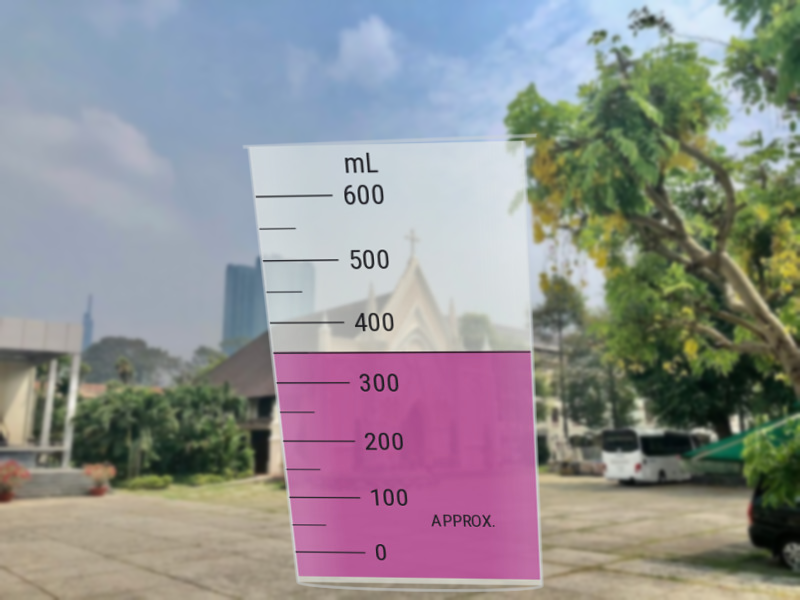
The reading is 350; mL
